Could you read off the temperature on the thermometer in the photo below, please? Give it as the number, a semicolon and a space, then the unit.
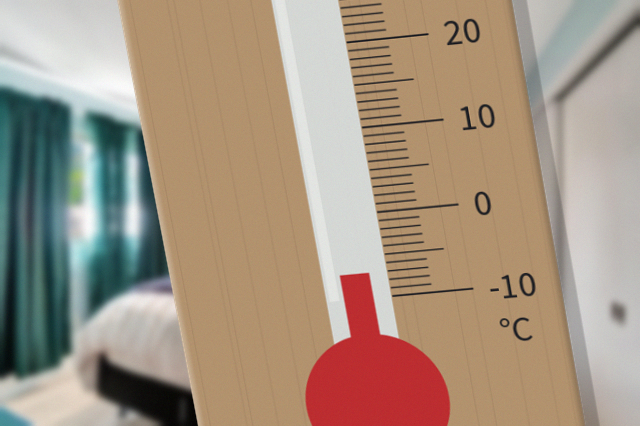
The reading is -7; °C
